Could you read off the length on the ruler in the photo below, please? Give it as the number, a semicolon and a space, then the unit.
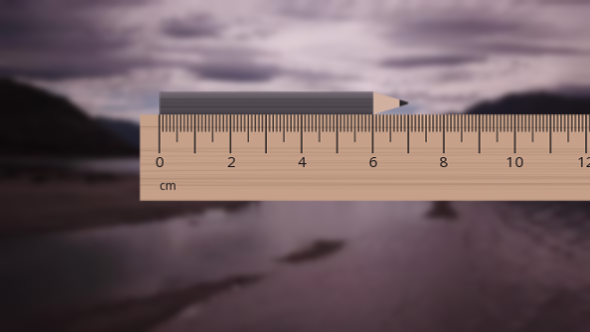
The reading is 7; cm
